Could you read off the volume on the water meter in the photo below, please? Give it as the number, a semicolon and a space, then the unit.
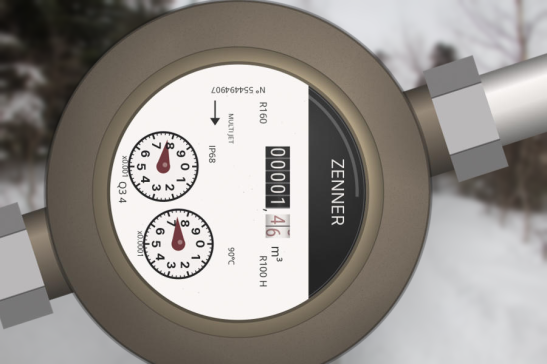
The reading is 1.4577; m³
